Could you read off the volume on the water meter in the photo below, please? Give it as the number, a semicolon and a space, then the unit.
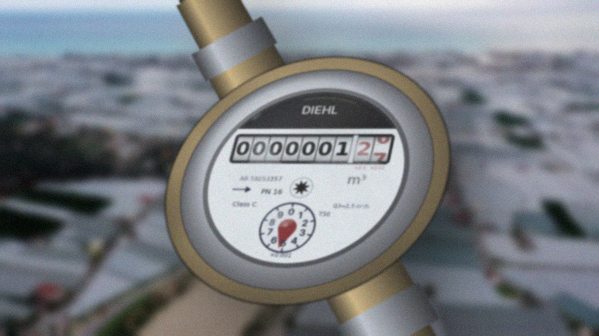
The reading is 1.265; m³
